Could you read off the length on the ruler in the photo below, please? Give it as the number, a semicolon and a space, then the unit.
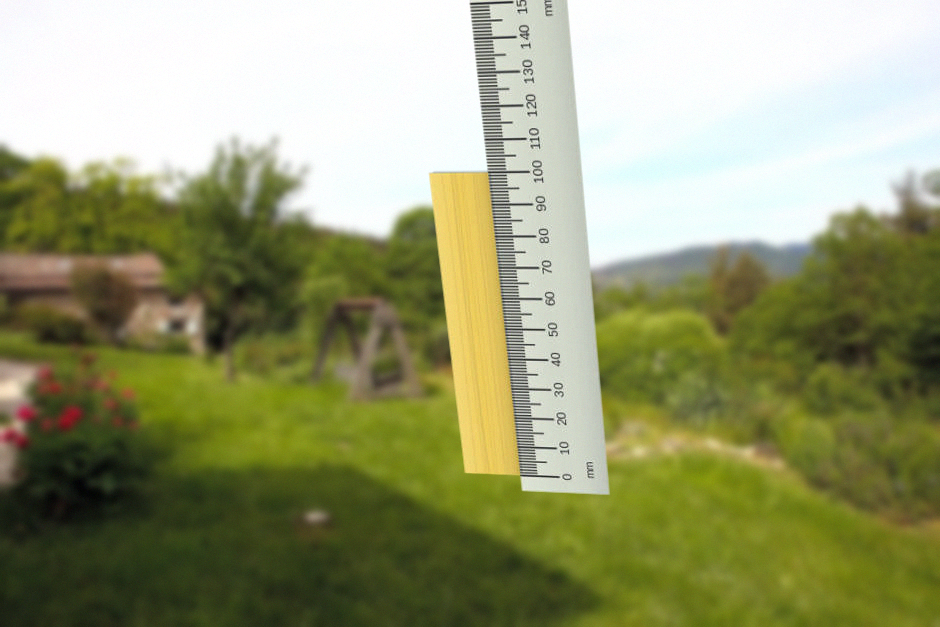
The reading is 100; mm
